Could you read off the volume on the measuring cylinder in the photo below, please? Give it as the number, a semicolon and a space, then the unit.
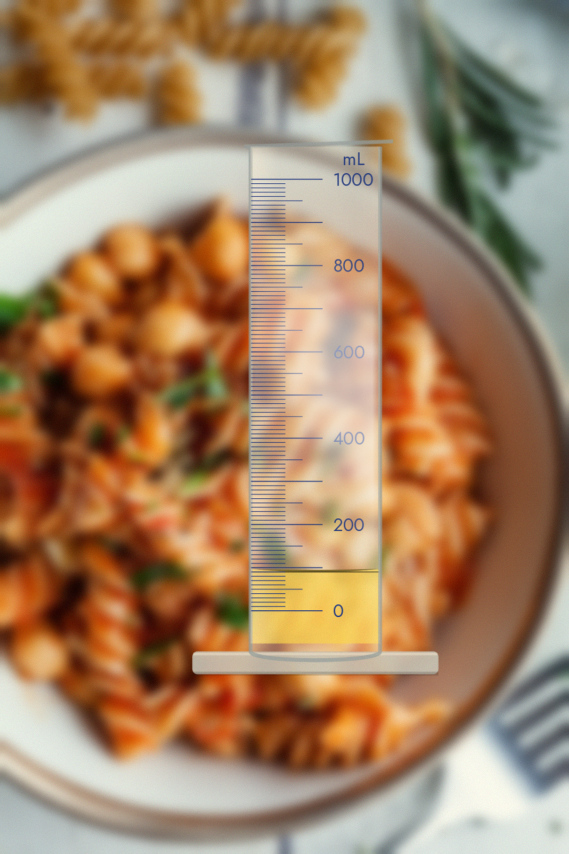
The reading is 90; mL
